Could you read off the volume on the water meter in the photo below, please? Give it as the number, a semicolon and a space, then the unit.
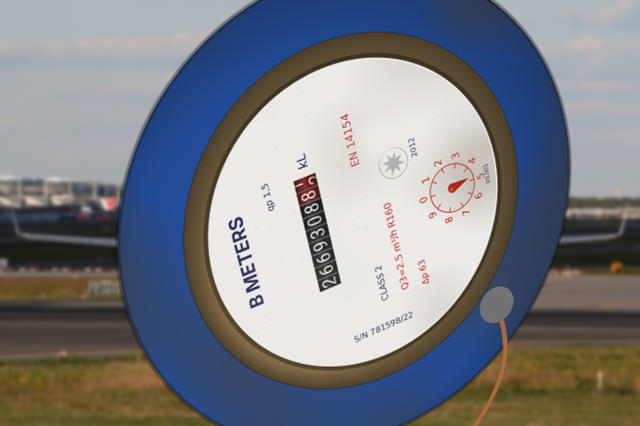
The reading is 2669308.814; kL
